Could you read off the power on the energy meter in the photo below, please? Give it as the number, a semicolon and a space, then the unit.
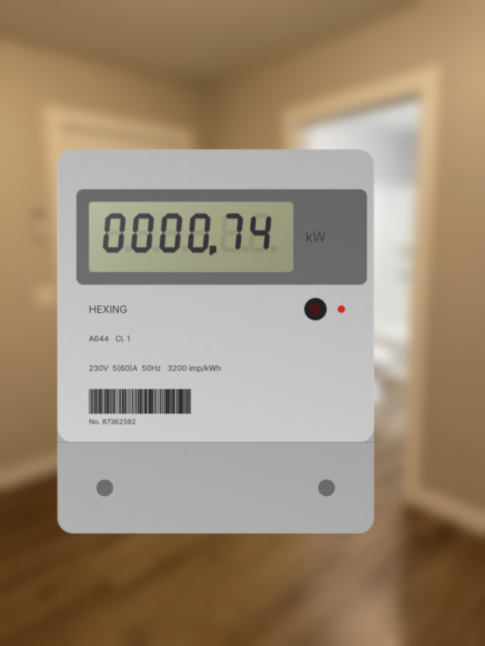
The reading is 0.74; kW
